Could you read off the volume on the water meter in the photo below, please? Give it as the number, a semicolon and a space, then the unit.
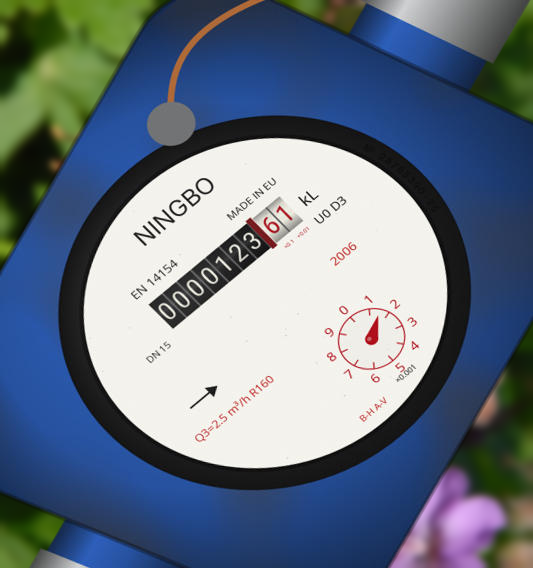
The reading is 123.611; kL
